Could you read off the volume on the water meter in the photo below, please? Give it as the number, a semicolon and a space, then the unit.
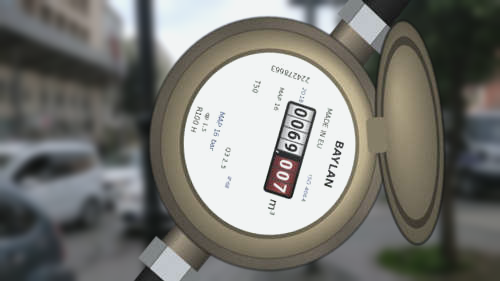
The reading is 69.007; m³
